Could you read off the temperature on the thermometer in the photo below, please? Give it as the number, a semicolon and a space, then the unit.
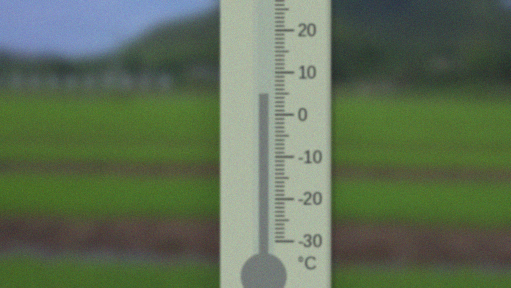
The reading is 5; °C
